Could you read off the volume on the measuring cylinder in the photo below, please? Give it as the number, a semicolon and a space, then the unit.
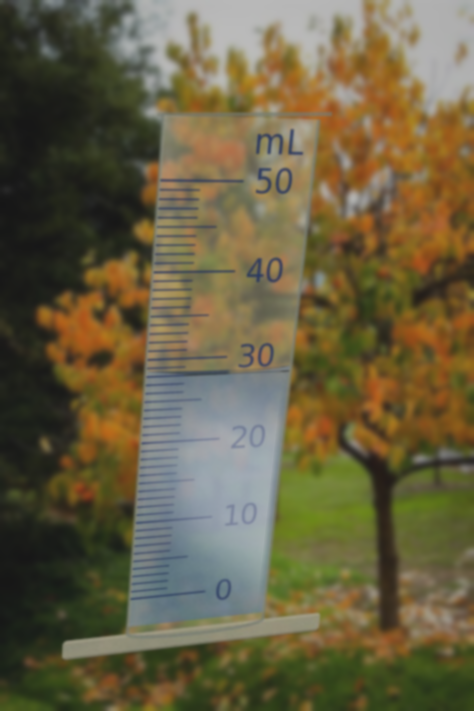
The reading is 28; mL
